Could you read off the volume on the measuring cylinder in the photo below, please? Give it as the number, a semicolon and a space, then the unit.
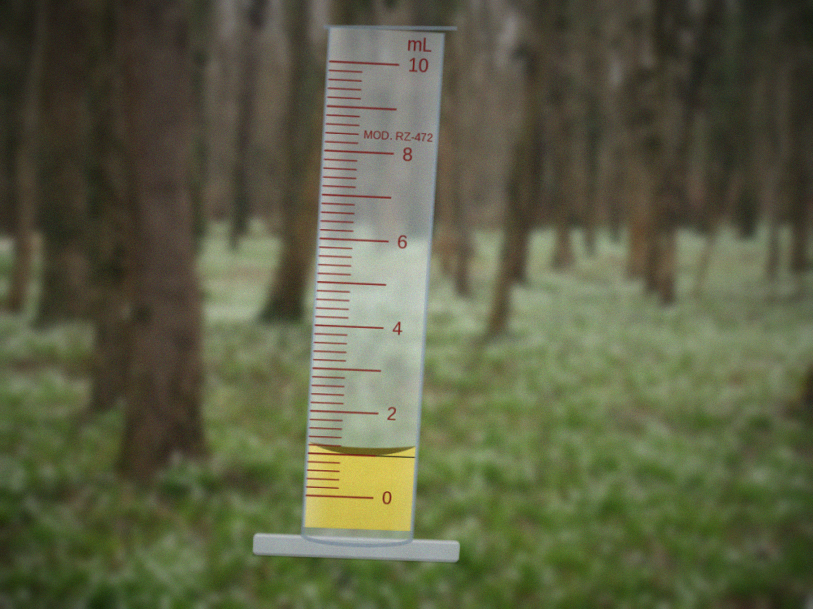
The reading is 1; mL
